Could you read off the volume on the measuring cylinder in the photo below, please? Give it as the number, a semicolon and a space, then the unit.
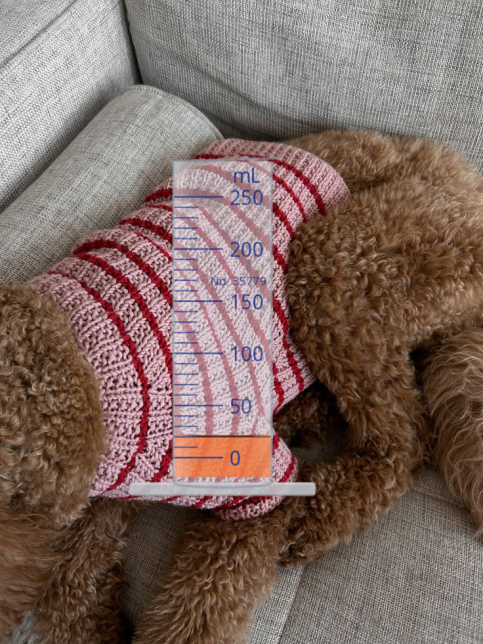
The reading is 20; mL
